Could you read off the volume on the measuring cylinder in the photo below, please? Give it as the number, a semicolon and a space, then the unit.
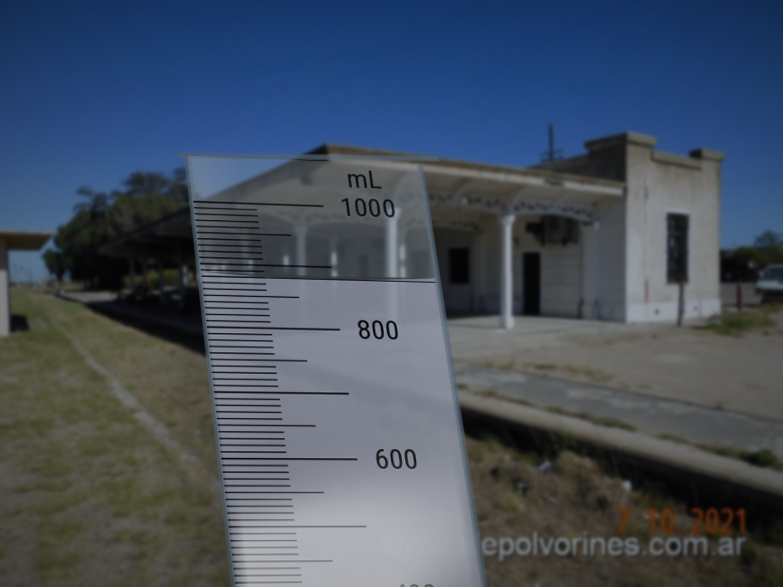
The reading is 880; mL
